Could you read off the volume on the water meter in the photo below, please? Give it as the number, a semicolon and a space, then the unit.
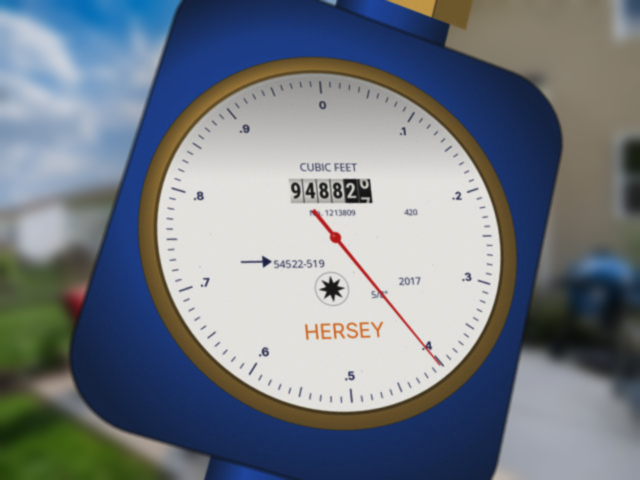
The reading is 948826.40; ft³
